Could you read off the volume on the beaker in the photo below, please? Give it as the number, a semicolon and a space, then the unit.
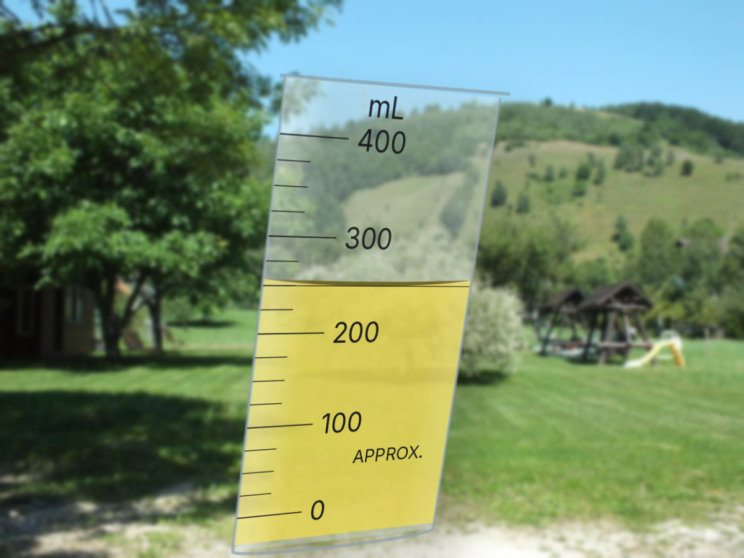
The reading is 250; mL
